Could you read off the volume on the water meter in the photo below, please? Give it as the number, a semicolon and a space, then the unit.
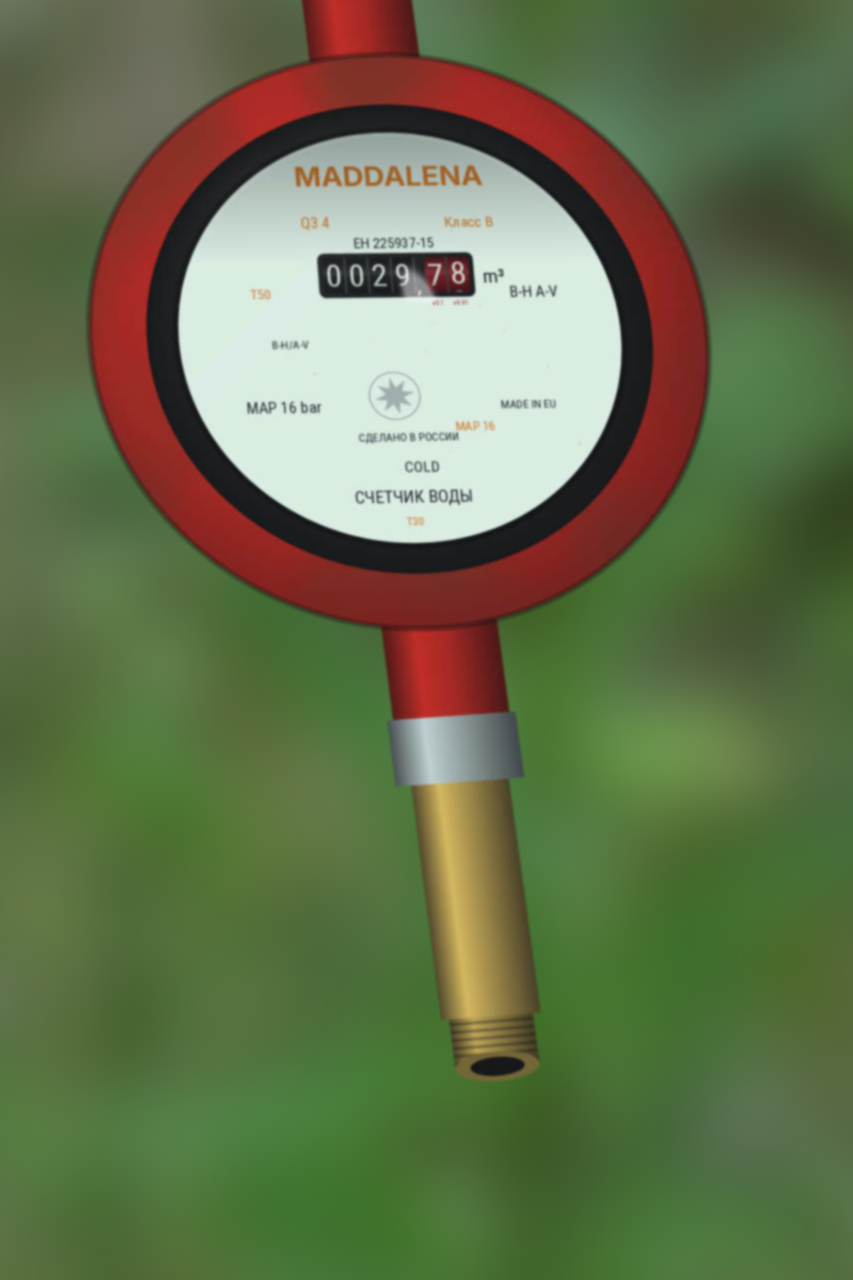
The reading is 29.78; m³
